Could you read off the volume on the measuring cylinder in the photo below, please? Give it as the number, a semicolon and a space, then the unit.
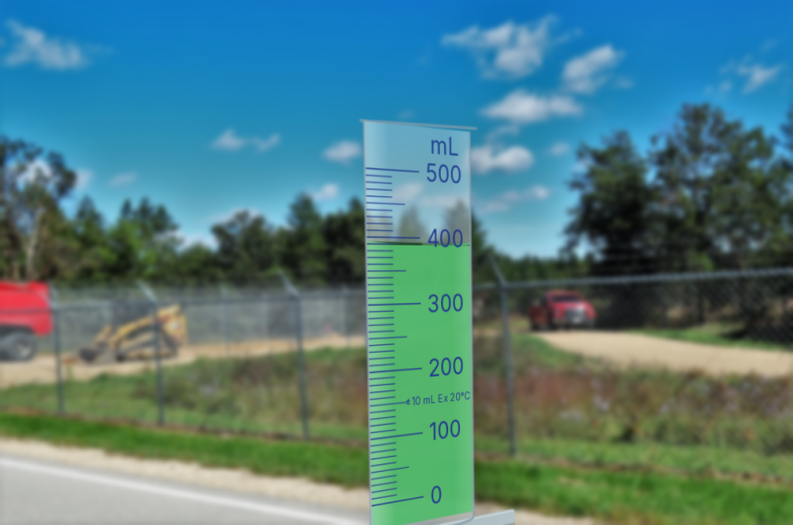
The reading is 390; mL
